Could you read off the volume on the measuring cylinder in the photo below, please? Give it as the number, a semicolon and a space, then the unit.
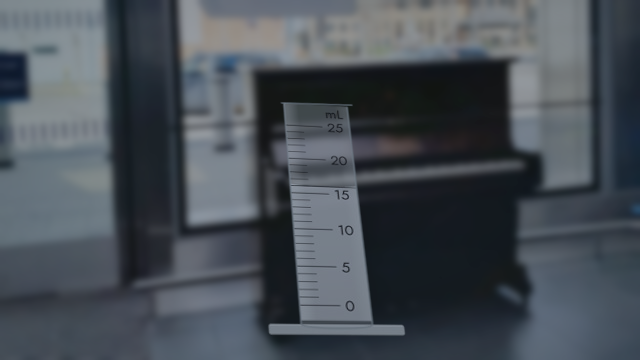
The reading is 16; mL
